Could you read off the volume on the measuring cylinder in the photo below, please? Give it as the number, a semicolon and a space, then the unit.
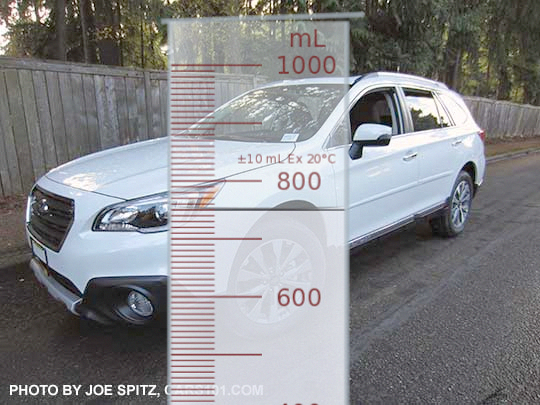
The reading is 750; mL
